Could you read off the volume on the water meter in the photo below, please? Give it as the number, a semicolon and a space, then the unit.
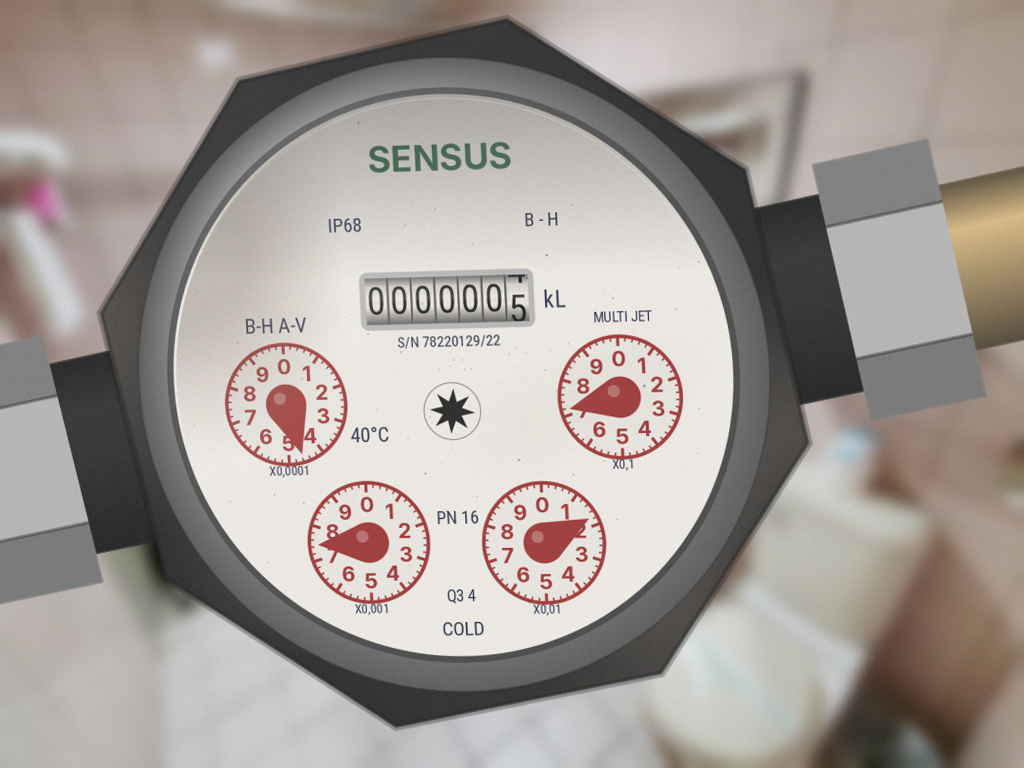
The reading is 4.7174; kL
